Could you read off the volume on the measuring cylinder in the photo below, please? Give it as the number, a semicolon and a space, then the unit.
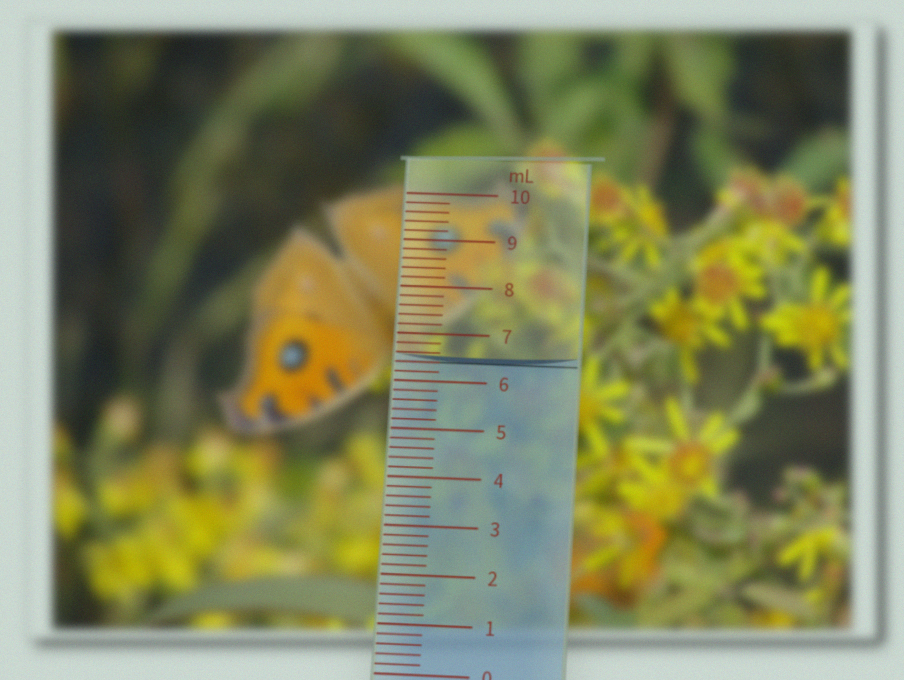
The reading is 6.4; mL
